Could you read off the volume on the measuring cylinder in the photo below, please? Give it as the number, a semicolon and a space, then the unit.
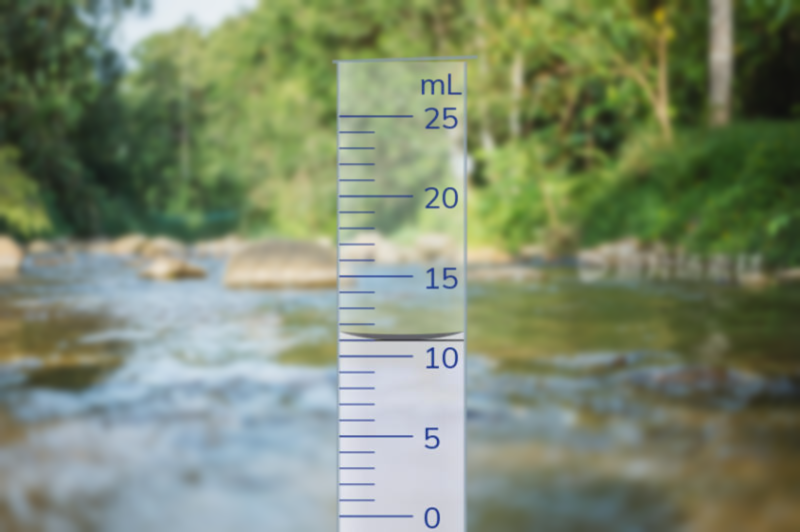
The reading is 11; mL
